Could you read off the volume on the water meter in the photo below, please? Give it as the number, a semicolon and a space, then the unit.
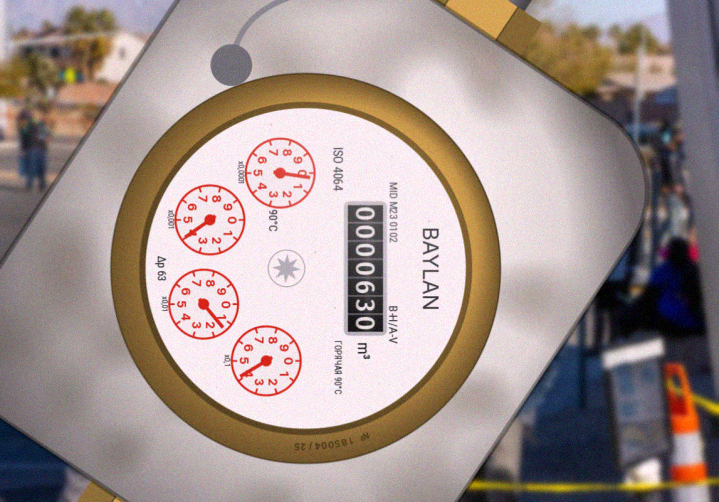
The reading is 630.4140; m³
